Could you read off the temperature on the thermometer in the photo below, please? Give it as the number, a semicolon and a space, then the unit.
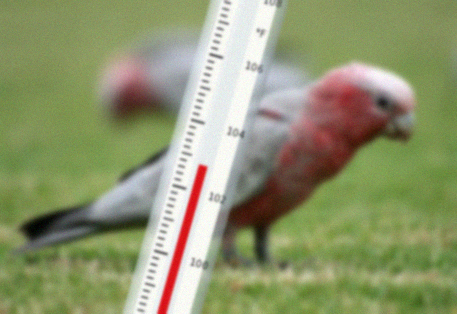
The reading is 102.8; °F
